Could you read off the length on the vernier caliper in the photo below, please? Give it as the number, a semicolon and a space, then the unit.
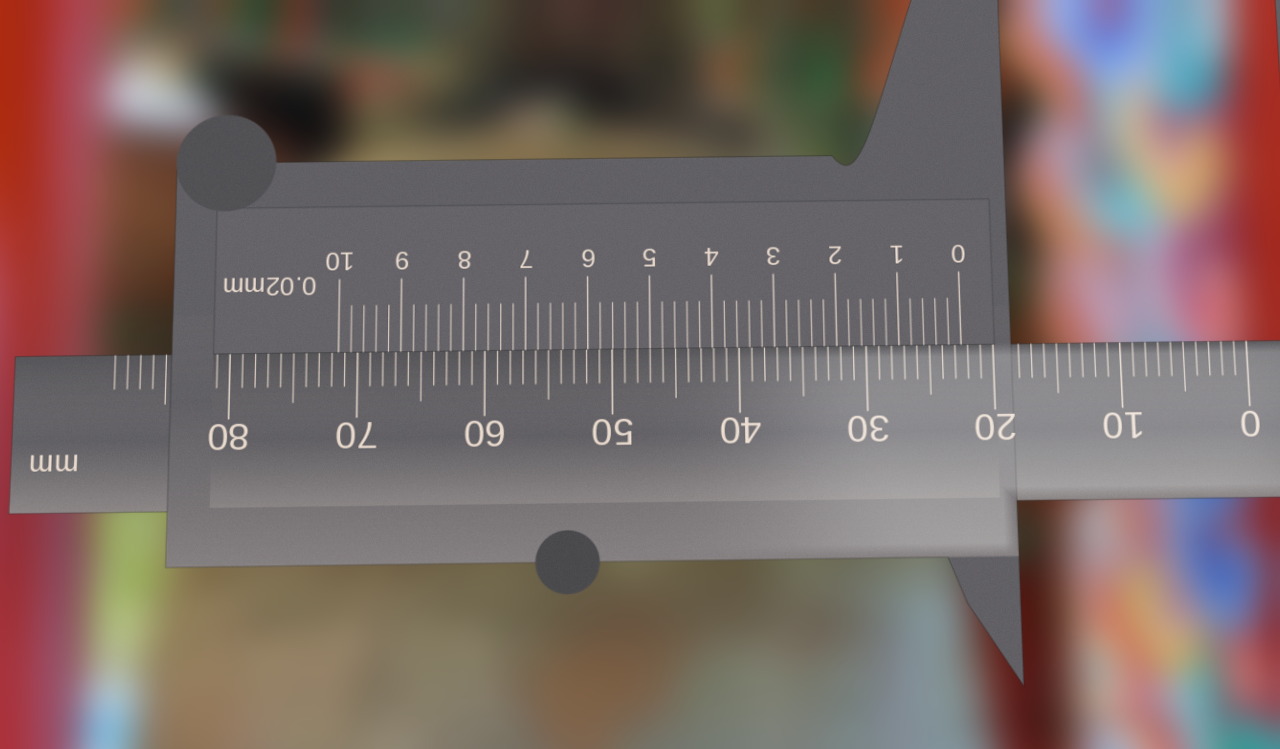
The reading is 22.5; mm
